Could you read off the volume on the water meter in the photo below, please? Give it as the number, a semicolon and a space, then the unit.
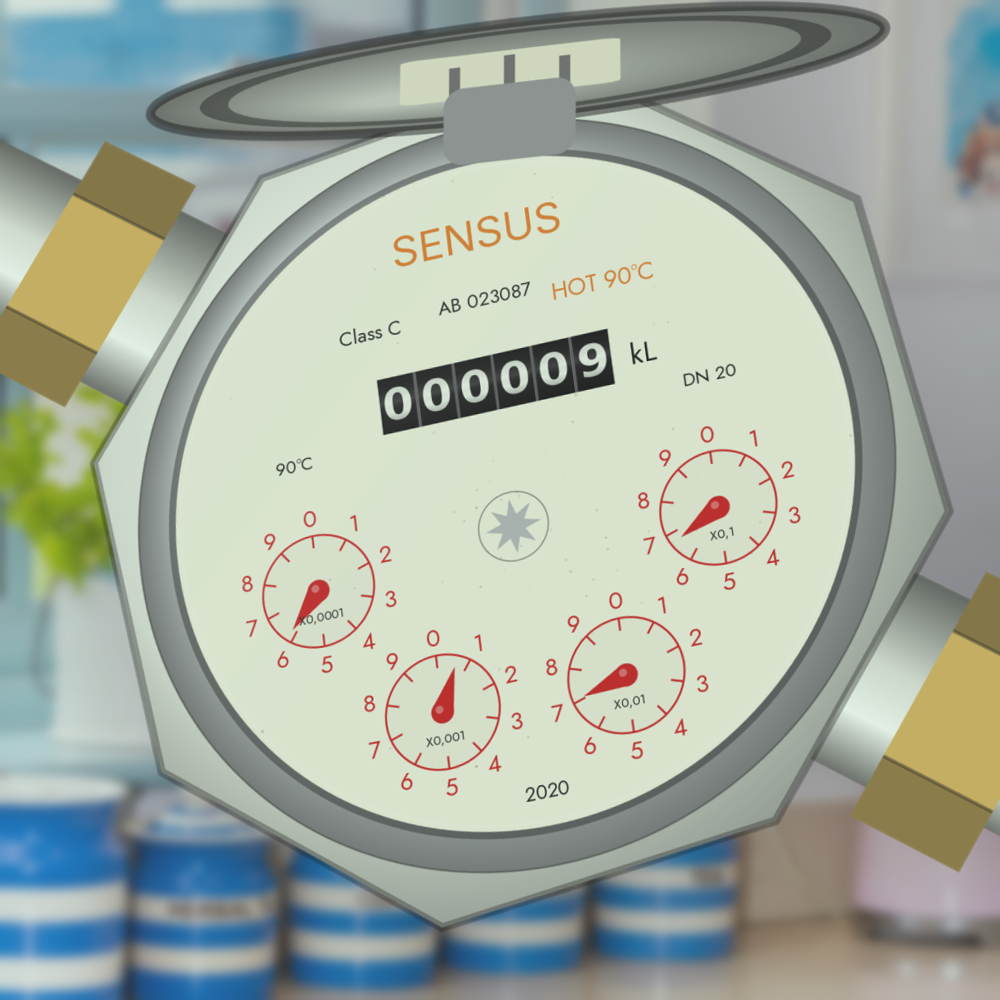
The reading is 9.6706; kL
